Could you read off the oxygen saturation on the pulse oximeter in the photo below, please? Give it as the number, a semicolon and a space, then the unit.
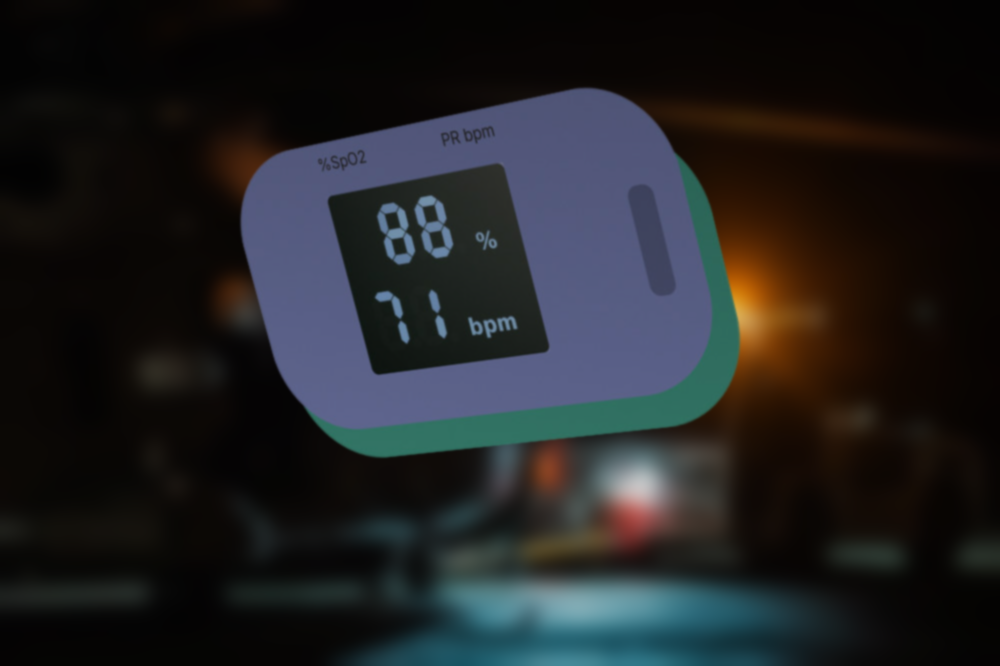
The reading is 88; %
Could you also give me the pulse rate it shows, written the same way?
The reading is 71; bpm
